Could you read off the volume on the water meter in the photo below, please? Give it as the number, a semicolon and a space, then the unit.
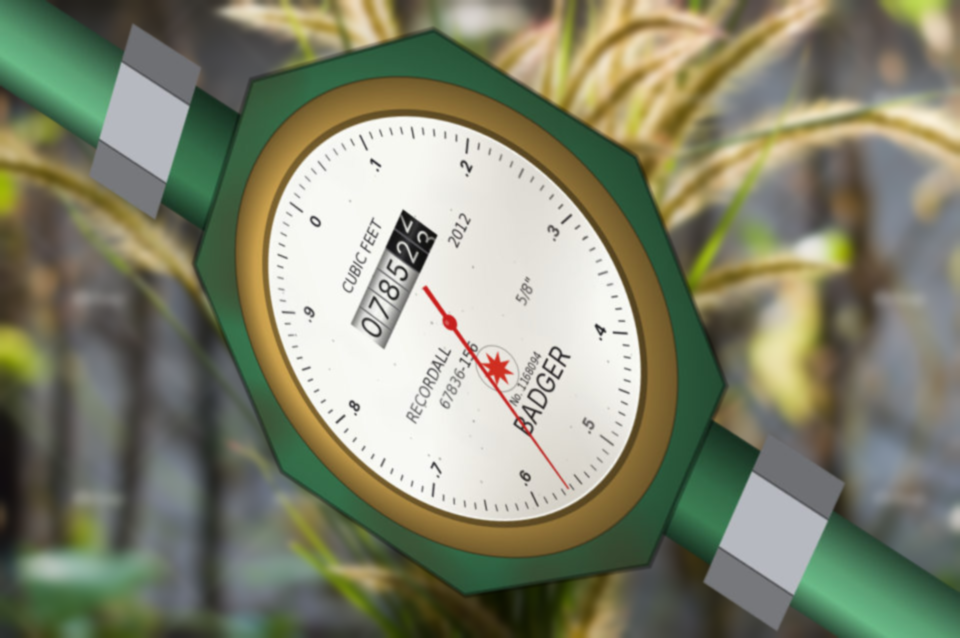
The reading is 78522.56; ft³
